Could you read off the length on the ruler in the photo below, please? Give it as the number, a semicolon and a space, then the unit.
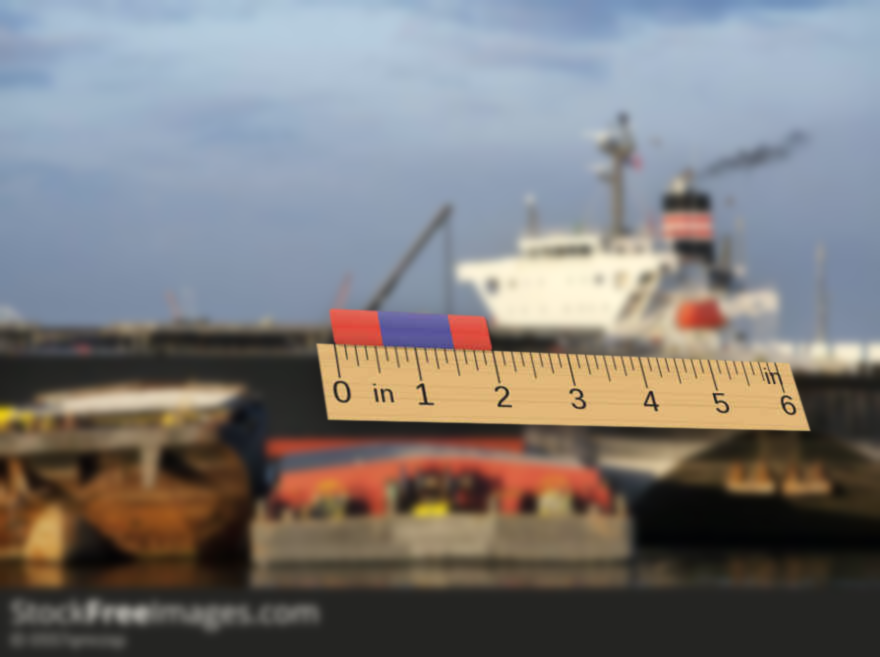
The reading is 2; in
